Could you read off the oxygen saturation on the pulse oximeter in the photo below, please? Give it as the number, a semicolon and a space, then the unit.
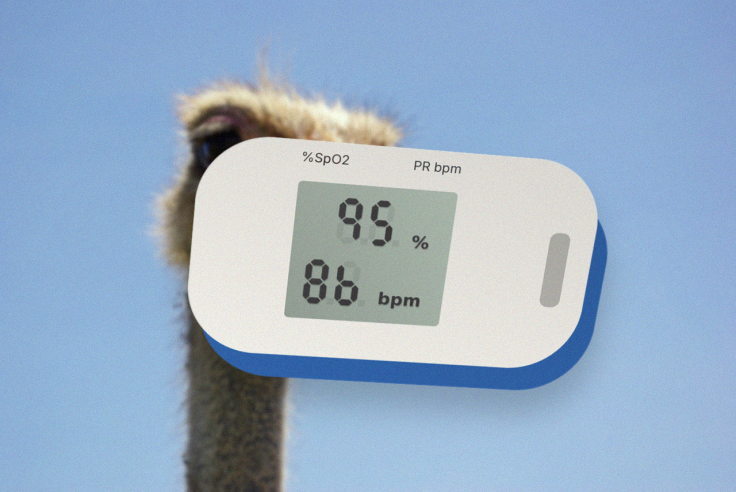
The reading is 95; %
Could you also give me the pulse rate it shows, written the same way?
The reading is 86; bpm
